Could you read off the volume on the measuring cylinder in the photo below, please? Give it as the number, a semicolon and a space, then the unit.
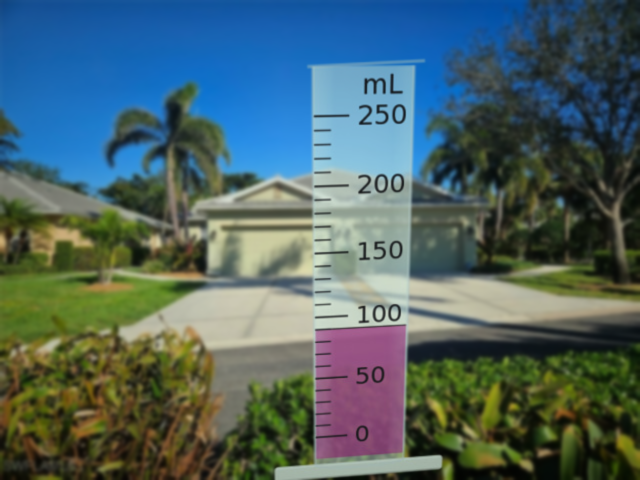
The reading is 90; mL
